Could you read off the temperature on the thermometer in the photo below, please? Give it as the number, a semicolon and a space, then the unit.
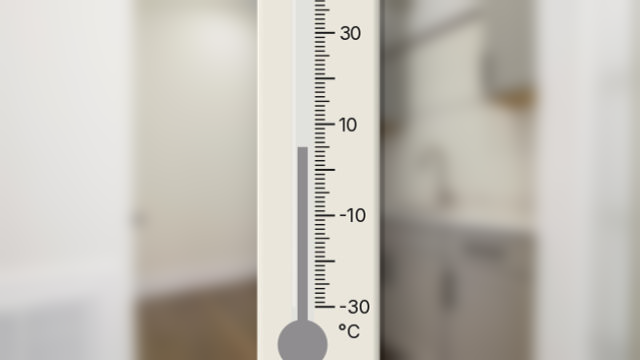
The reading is 5; °C
